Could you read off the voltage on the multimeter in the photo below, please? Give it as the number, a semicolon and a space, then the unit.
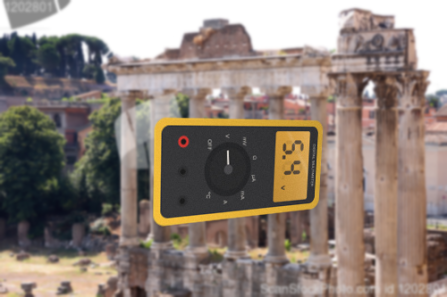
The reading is 5.4; V
